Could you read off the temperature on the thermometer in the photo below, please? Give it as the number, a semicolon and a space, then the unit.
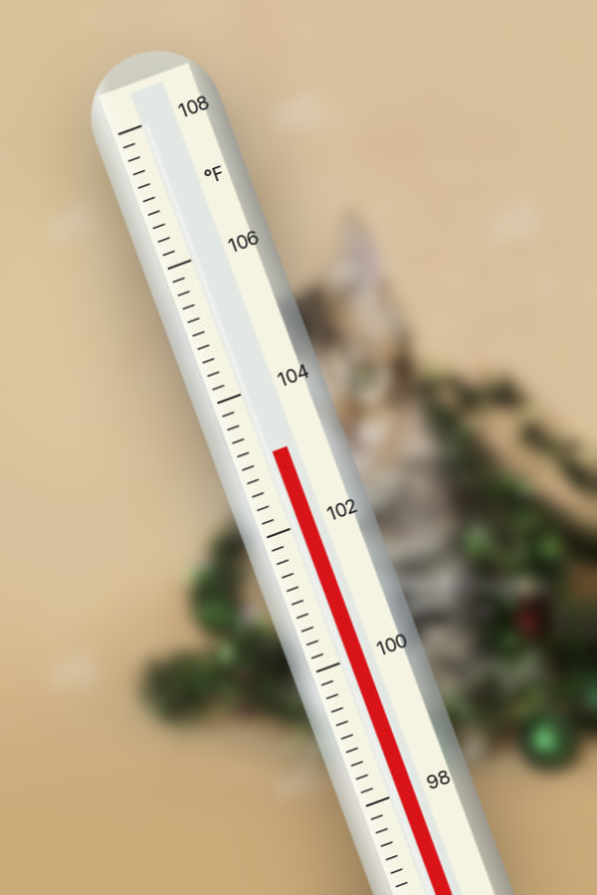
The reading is 103.1; °F
